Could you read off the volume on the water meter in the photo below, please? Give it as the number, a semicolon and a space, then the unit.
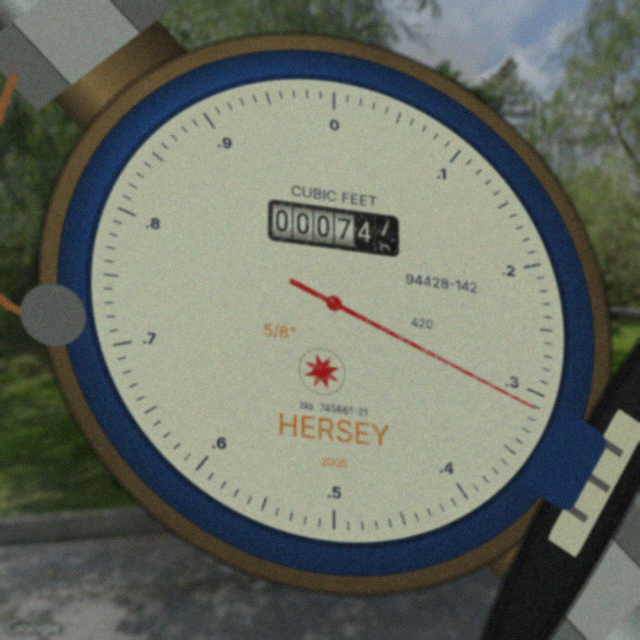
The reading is 747.31; ft³
